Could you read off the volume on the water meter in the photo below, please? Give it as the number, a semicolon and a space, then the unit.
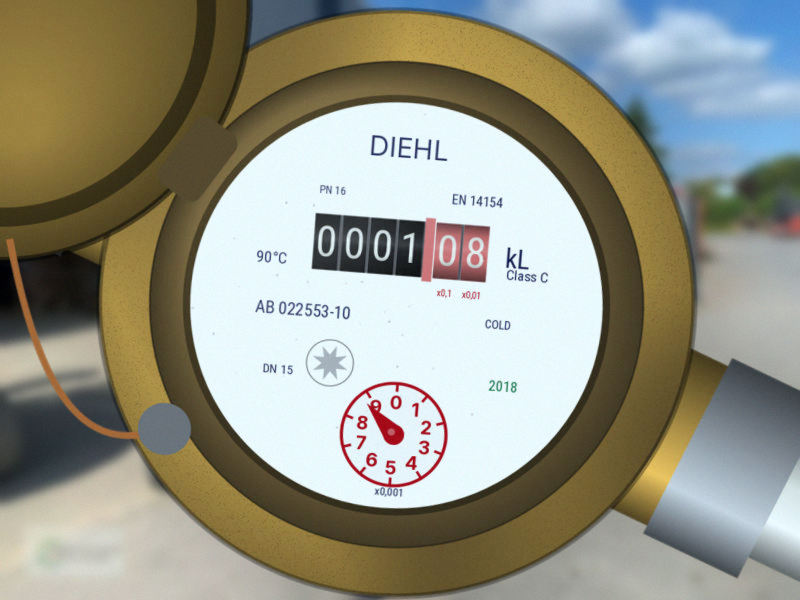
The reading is 1.088; kL
